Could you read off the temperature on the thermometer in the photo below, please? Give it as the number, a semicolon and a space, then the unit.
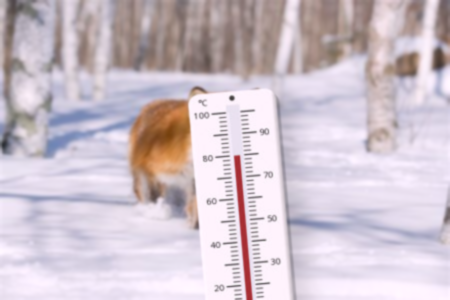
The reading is 80; °C
